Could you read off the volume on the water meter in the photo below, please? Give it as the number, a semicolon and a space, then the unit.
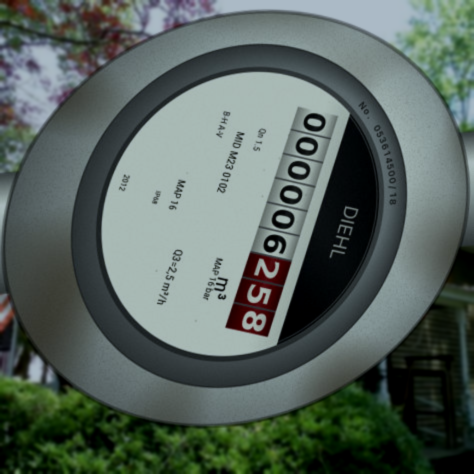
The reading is 6.258; m³
